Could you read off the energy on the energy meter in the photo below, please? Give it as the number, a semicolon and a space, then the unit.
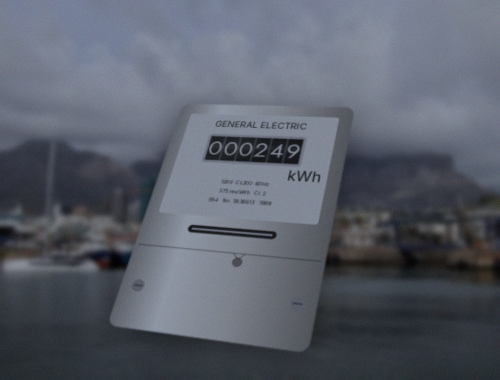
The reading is 249; kWh
